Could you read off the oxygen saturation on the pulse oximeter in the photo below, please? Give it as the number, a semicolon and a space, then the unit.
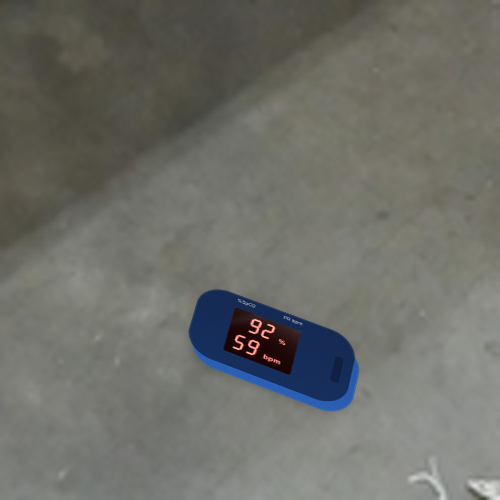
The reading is 92; %
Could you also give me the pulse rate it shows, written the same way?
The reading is 59; bpm
